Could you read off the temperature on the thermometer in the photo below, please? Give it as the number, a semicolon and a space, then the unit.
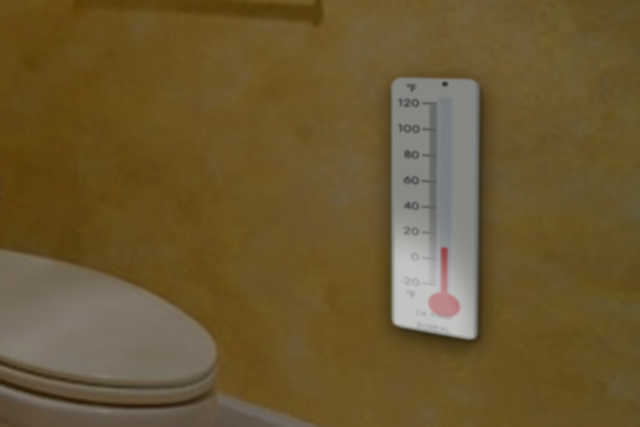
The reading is 10; °F
